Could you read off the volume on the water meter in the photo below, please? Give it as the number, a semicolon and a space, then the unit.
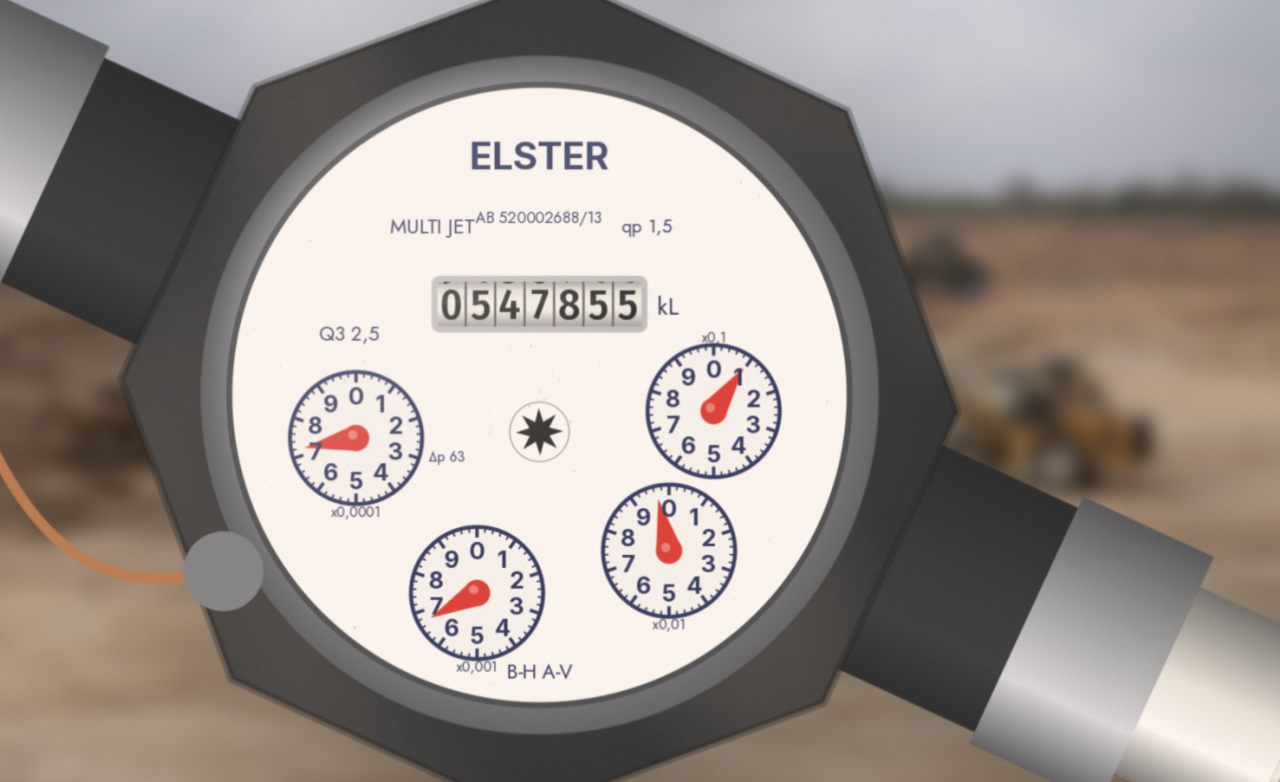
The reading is 547855.0967; kL
